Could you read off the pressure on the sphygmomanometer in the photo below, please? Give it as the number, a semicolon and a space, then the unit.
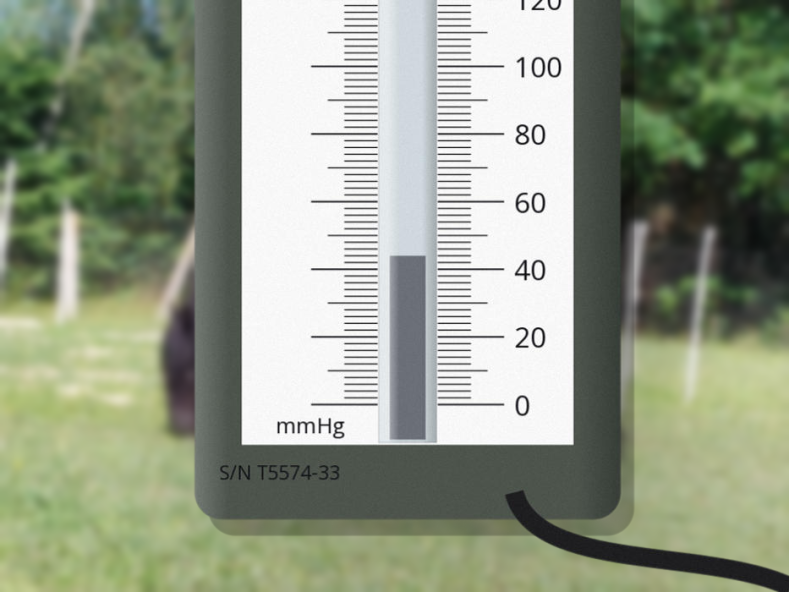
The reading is 44; mmHg
